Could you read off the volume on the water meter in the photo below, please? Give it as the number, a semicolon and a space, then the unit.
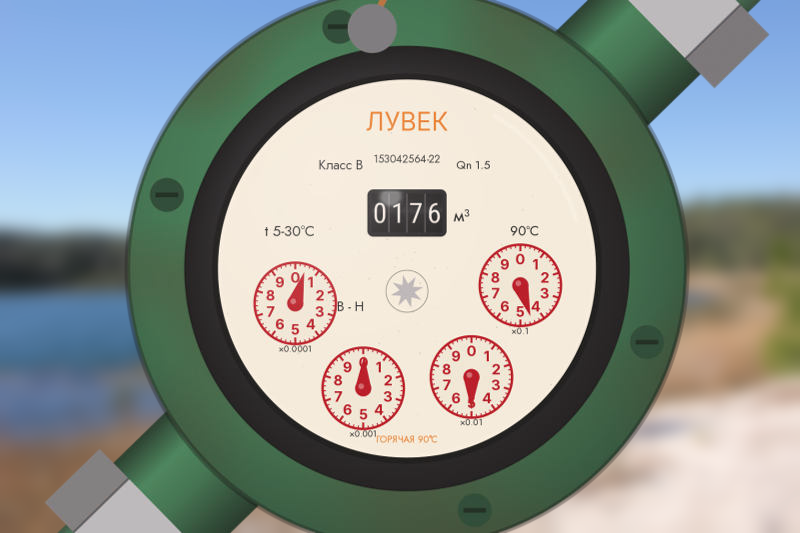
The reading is 176.4500; m³
